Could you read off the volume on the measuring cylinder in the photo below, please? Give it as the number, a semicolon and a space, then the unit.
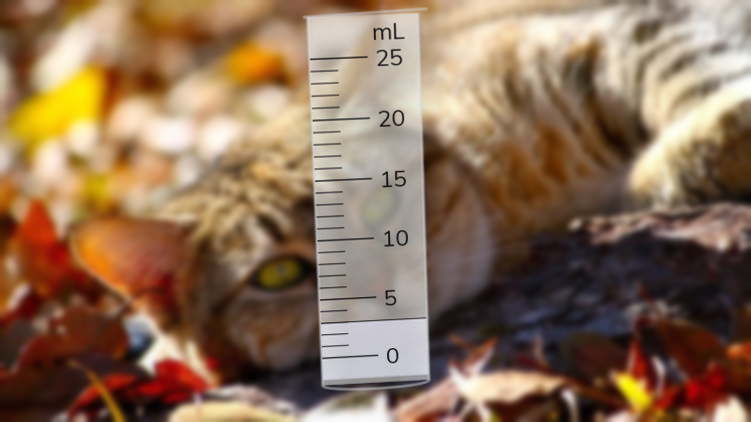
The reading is 3; mL
